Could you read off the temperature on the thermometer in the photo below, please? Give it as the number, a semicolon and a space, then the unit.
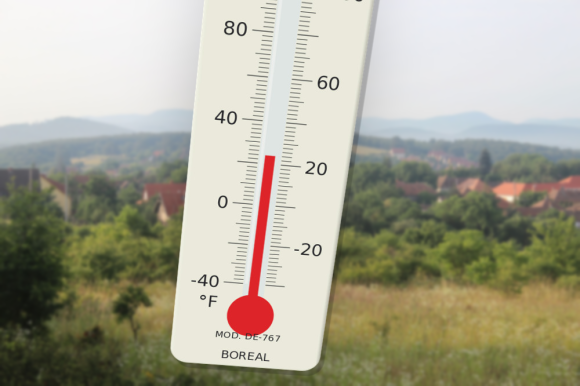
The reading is 24; °F
